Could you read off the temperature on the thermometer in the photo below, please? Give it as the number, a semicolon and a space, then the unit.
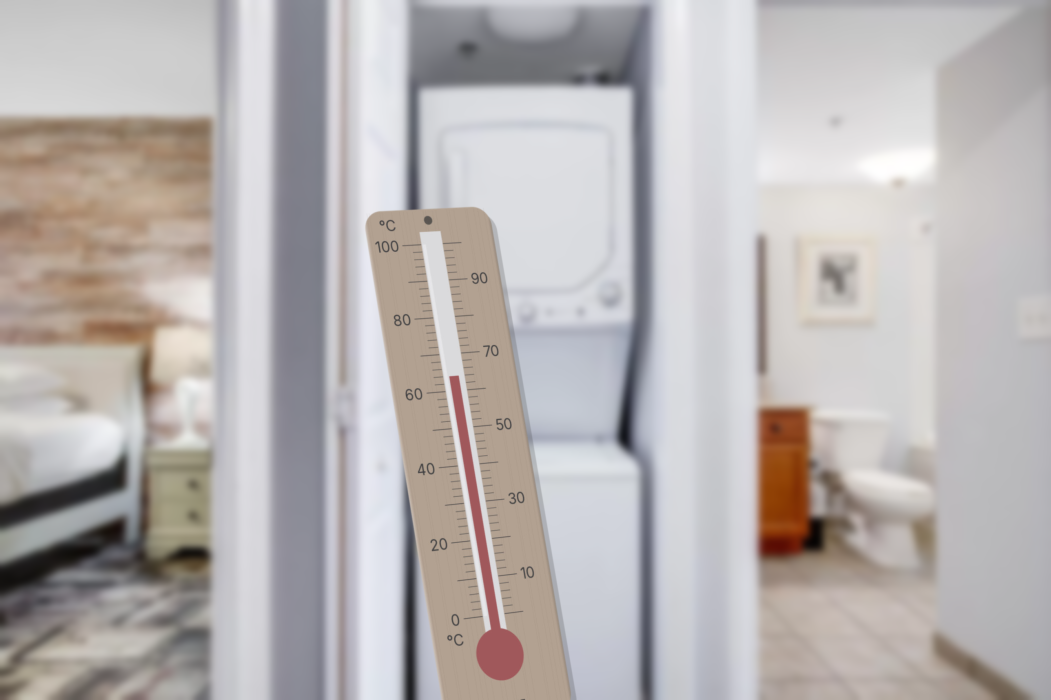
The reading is 64; °C
